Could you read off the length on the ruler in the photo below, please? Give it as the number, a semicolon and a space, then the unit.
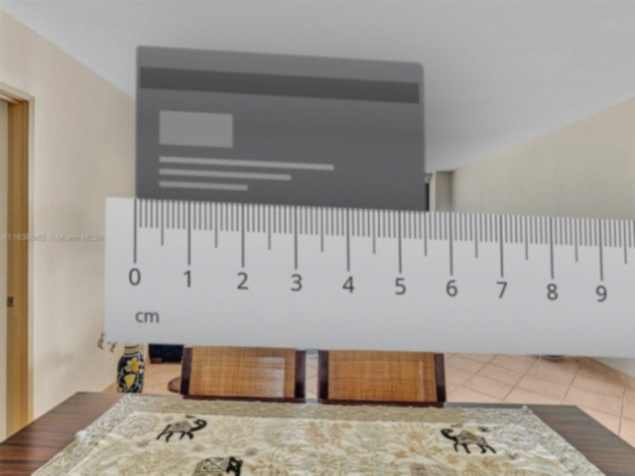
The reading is 5.5; cm
